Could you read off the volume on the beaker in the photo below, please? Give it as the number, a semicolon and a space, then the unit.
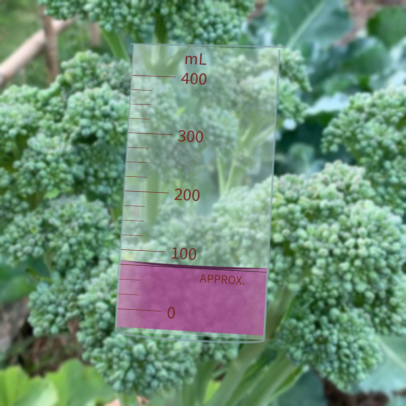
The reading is 75; mL
